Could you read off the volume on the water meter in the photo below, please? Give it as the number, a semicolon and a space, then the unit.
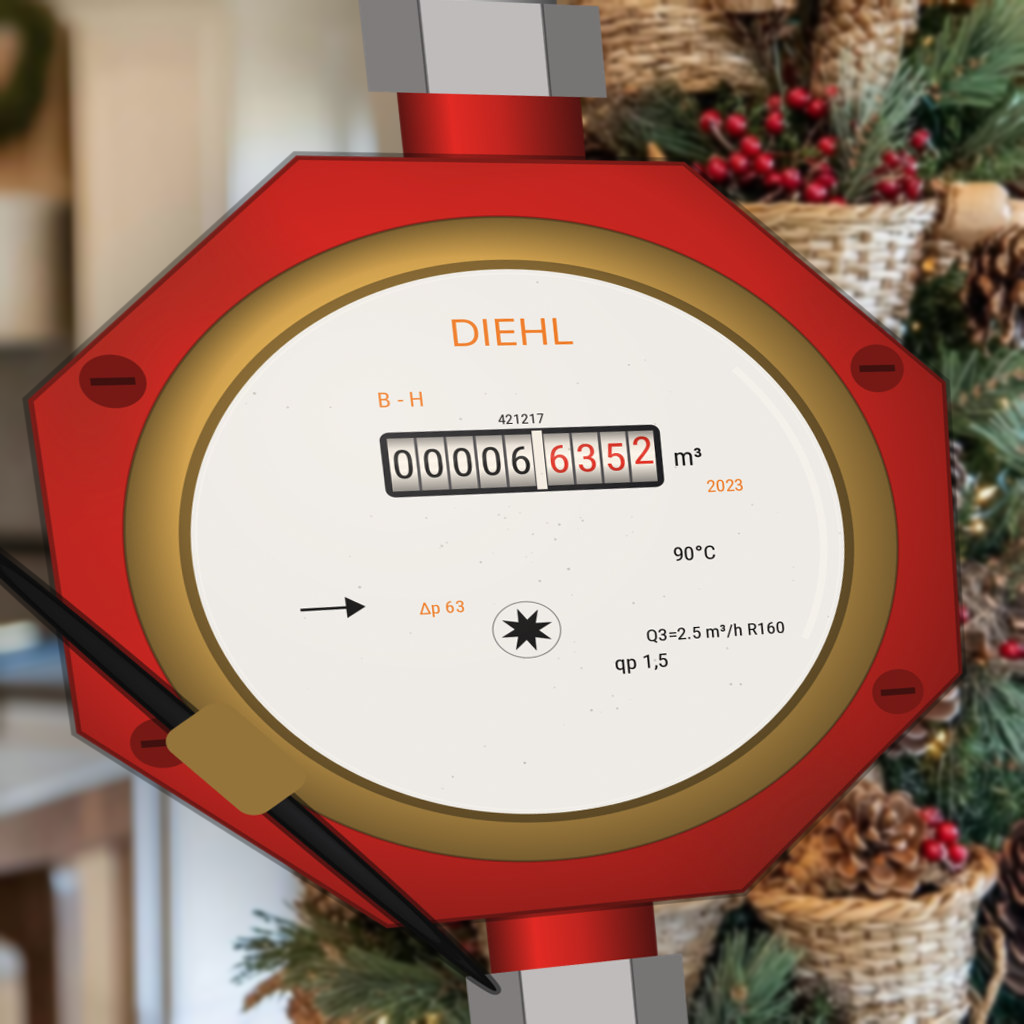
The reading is 6.6352; m³
